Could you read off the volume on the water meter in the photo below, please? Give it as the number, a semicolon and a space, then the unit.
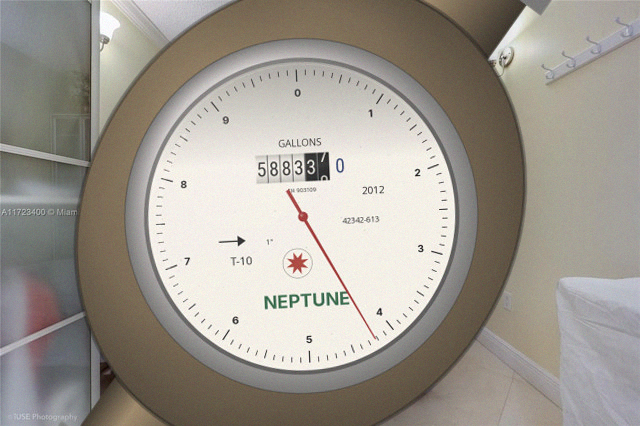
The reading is 5883374.2; gal
